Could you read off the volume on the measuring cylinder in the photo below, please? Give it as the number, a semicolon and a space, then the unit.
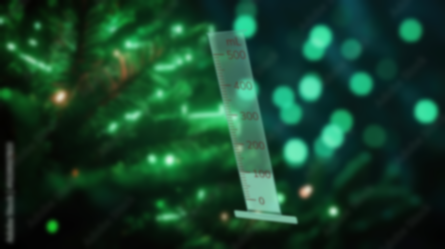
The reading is 100; mL
